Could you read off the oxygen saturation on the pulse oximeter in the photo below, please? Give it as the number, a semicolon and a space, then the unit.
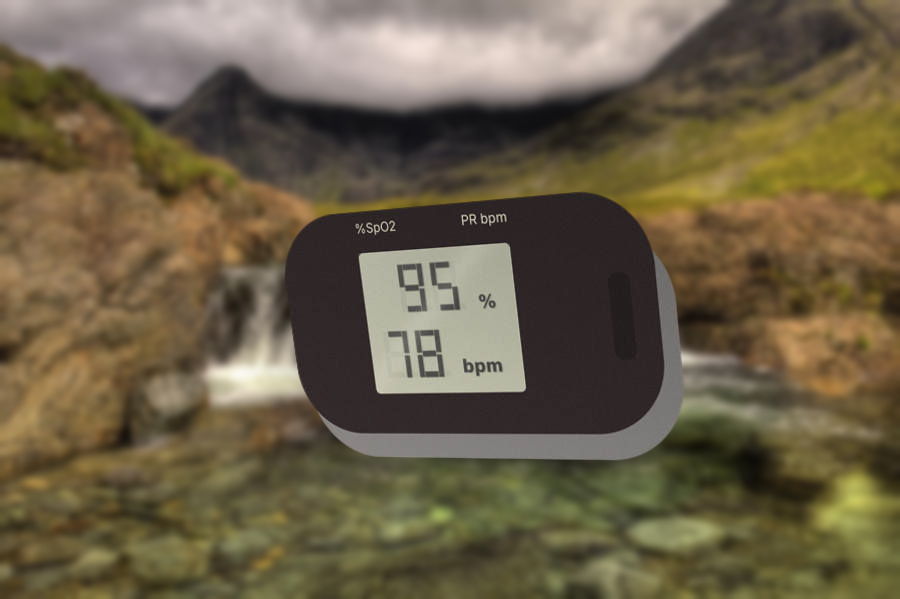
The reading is 95; %
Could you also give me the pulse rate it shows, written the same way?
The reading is 78; bpm
